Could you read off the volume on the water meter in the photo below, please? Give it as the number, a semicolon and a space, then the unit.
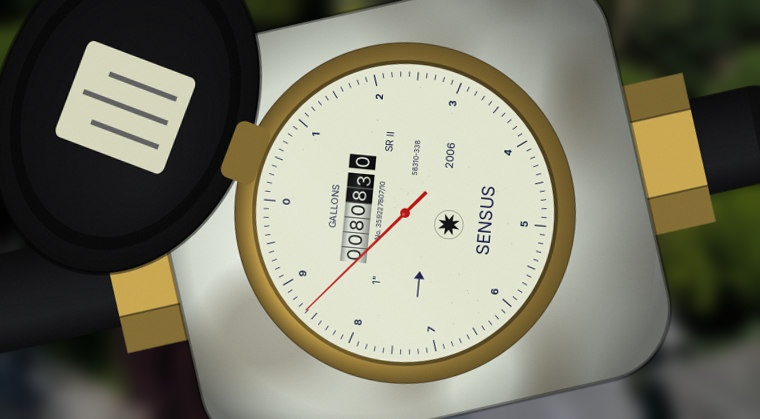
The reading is 80828.6; gal
